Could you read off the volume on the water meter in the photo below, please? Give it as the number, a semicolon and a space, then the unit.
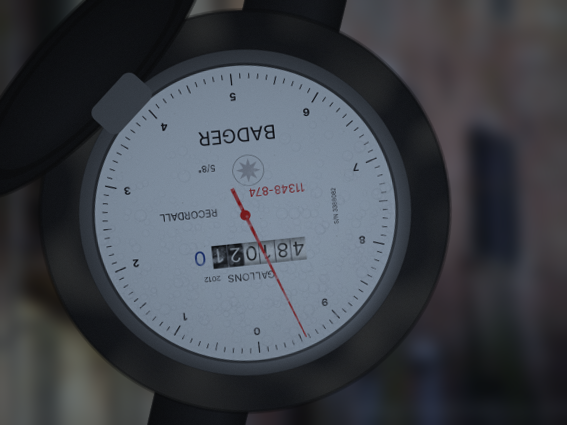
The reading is 4810209.4; gal
